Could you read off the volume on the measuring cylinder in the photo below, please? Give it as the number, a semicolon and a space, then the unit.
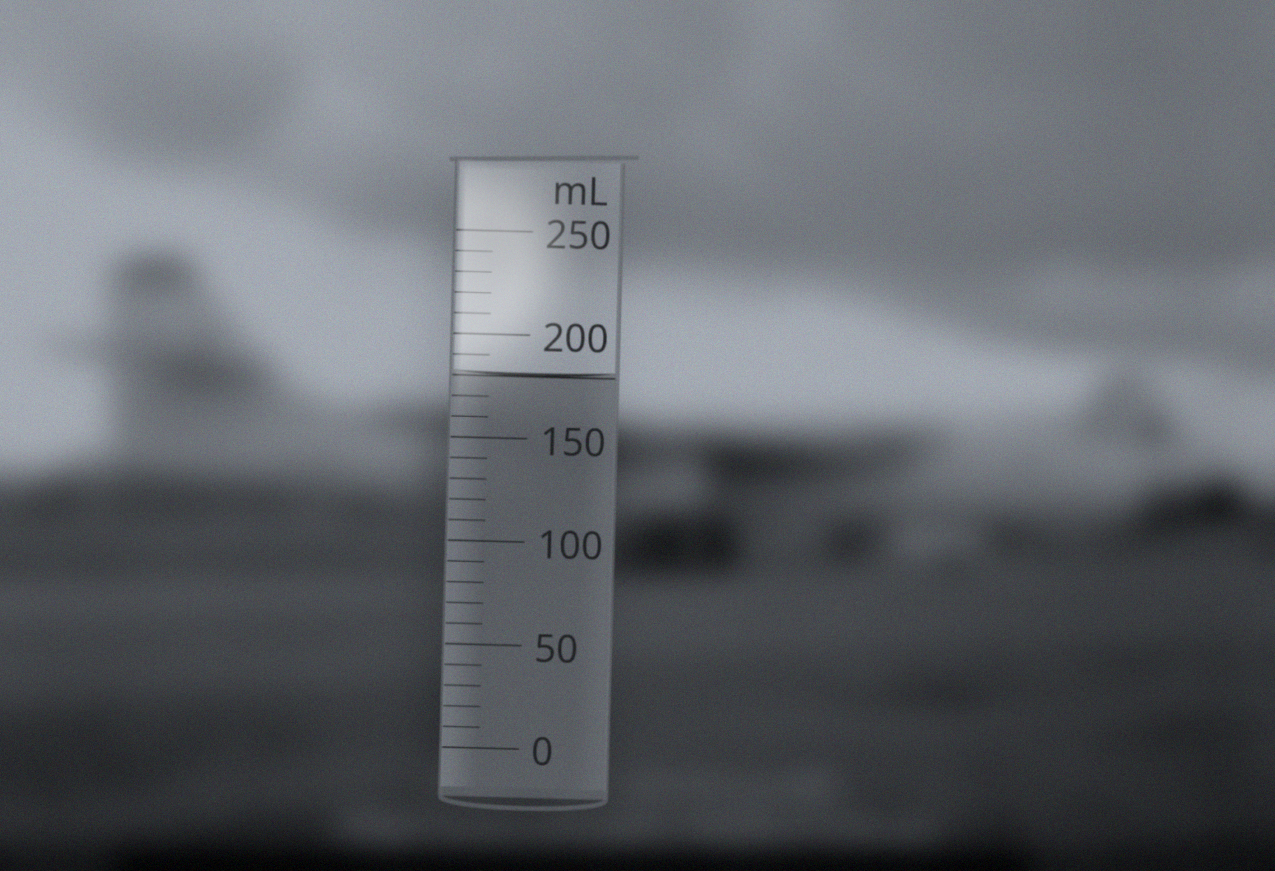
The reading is 180; mL
